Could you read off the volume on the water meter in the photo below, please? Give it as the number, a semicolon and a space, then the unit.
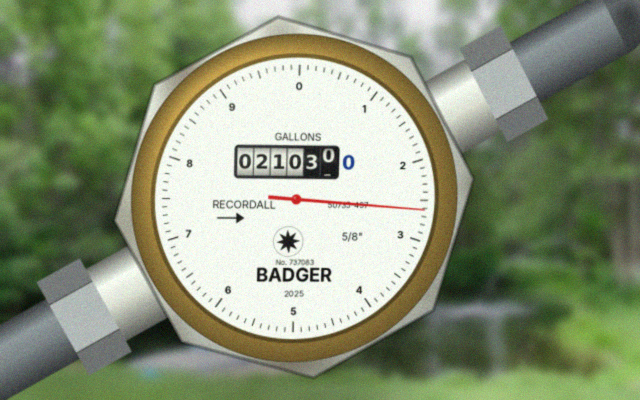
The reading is 210302.6; gal
